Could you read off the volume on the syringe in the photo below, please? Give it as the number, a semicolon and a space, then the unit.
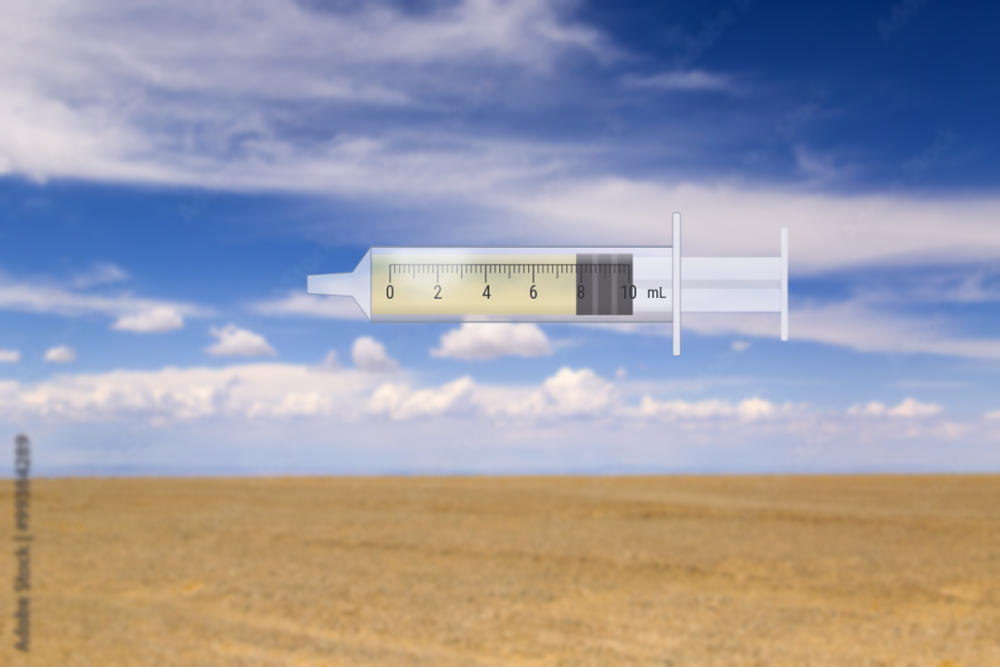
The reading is 7.8; mL
